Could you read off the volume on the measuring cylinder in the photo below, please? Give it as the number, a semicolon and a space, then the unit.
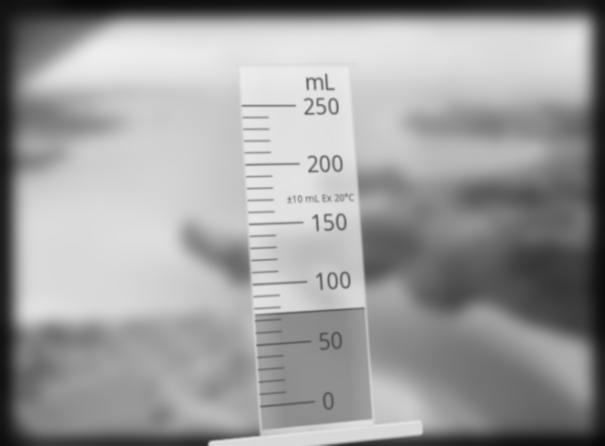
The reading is 75; mL
